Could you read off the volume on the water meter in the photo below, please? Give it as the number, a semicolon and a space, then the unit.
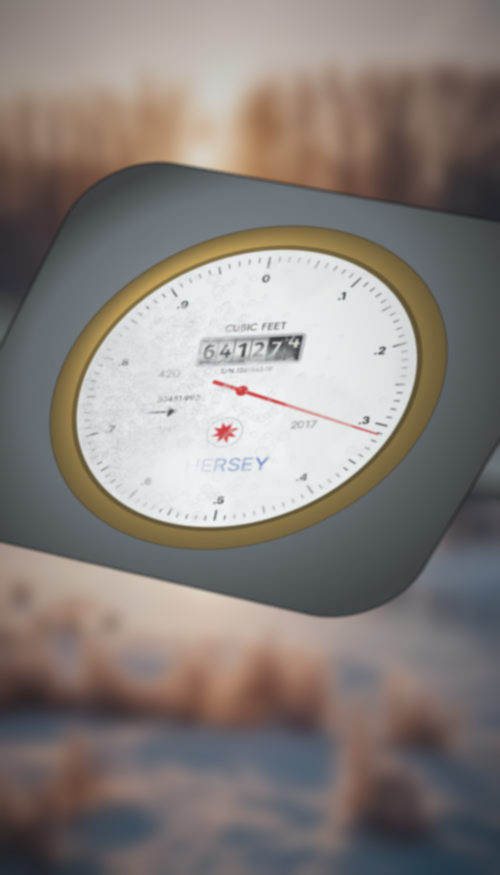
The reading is 641274.31; ft³
